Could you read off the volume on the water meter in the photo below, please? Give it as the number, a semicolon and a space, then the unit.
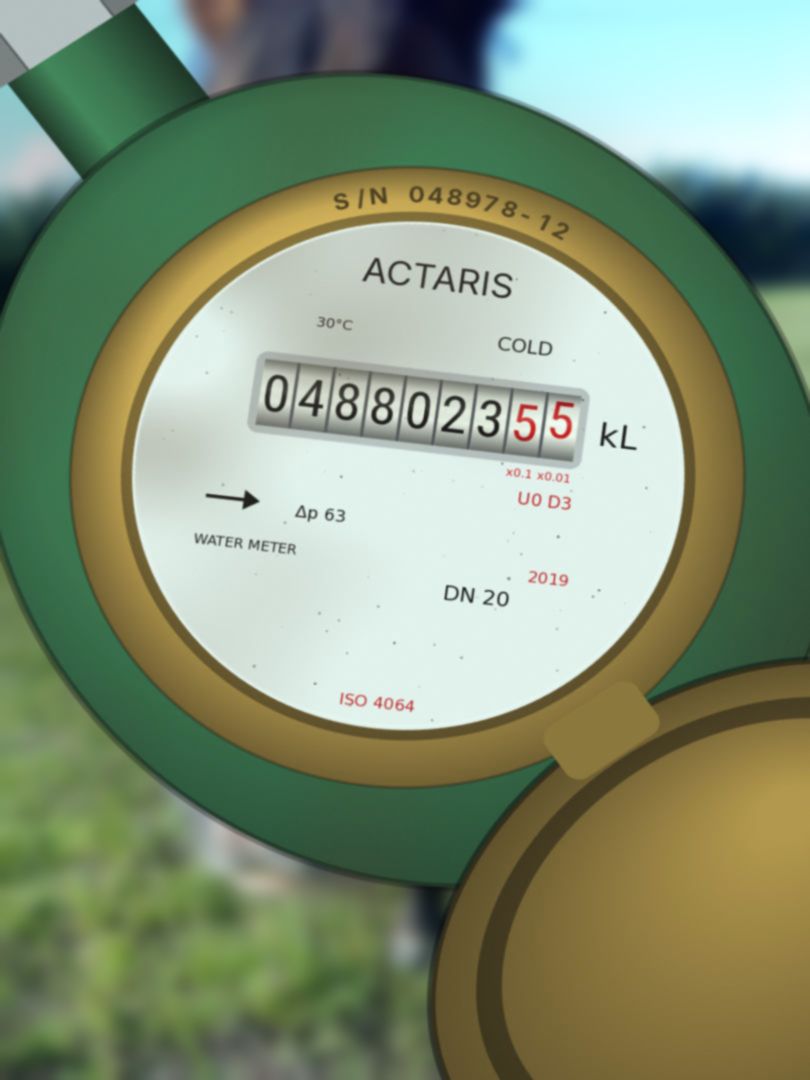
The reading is 488023.55; kL
